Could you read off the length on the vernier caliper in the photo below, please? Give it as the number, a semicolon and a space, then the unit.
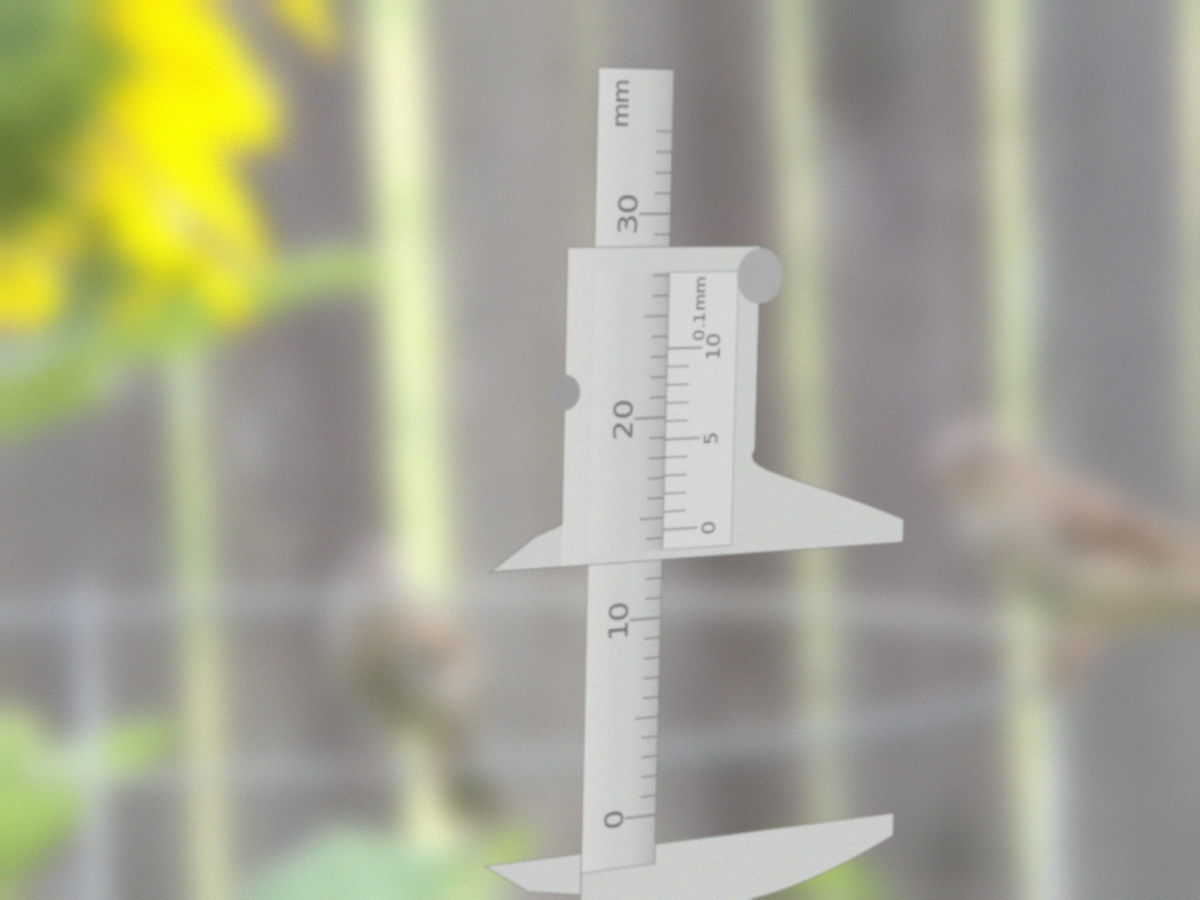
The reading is 14.4; mm
